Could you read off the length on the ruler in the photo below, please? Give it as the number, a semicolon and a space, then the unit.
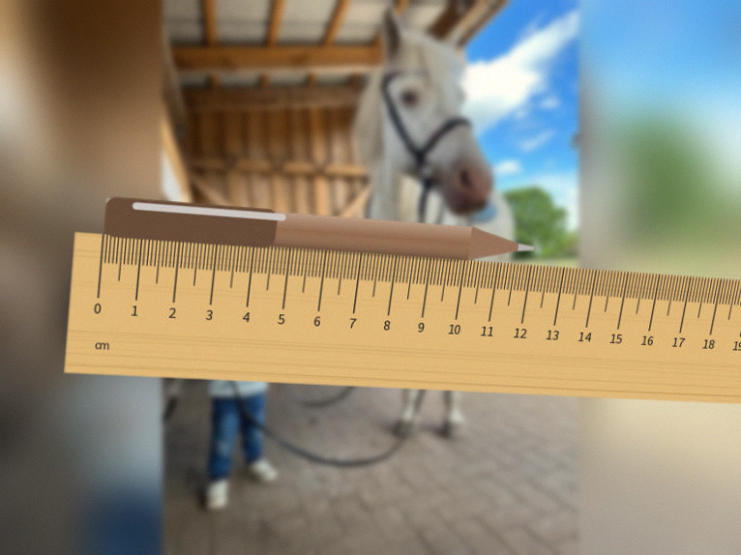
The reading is 12; cm
